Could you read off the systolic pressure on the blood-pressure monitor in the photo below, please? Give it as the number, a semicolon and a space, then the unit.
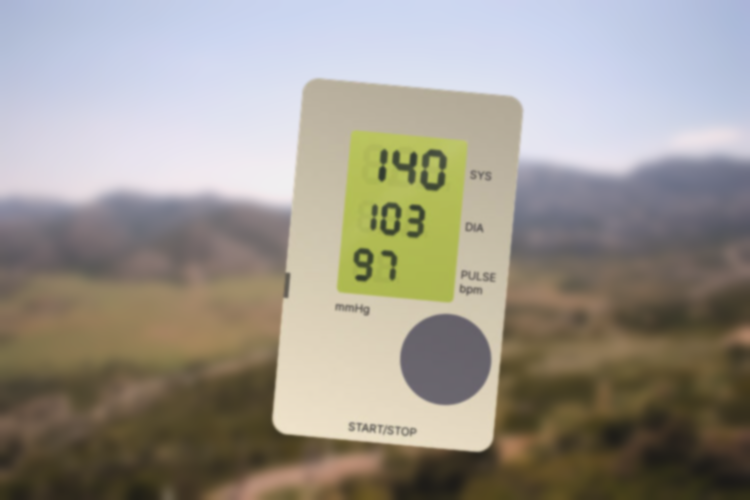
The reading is 140; mmHg
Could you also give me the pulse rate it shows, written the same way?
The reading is 97; bpm
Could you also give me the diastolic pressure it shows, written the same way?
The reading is 103; mmHg
